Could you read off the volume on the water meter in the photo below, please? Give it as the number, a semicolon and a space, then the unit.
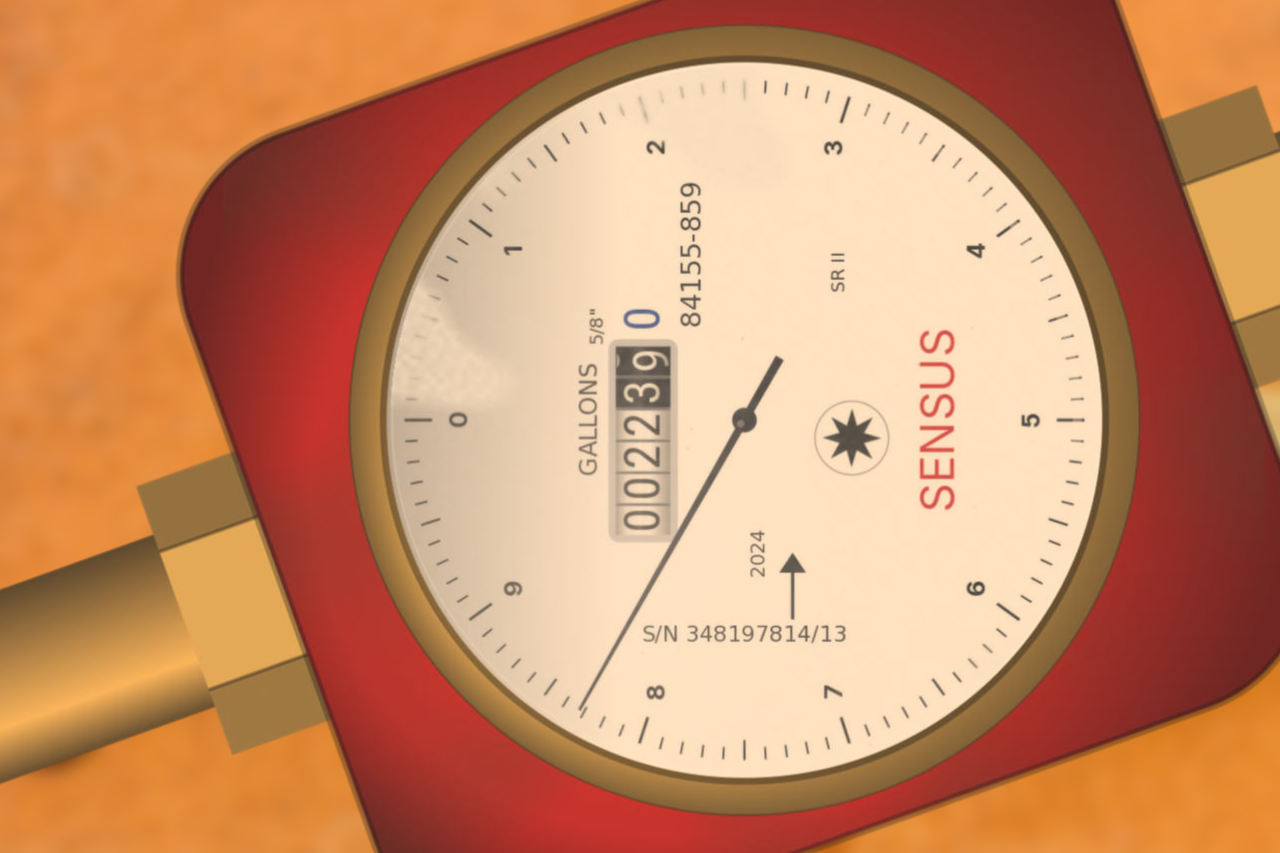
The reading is 22388.3; gal
